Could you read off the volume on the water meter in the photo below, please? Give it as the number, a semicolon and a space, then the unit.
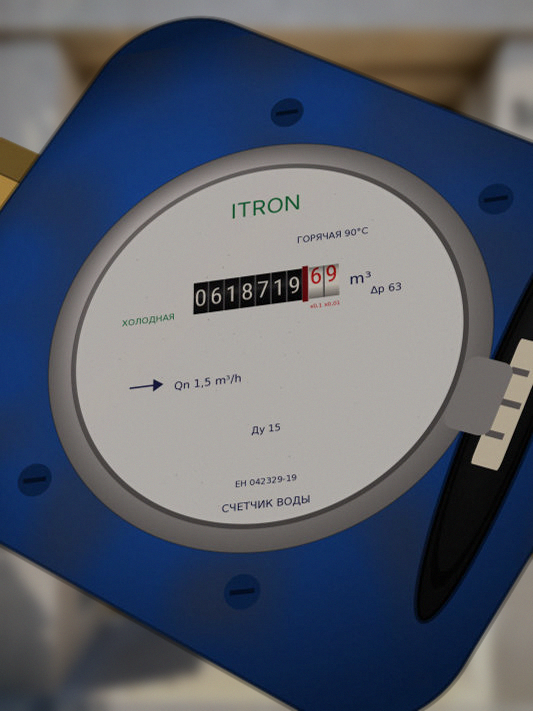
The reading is 618719.69; m³
